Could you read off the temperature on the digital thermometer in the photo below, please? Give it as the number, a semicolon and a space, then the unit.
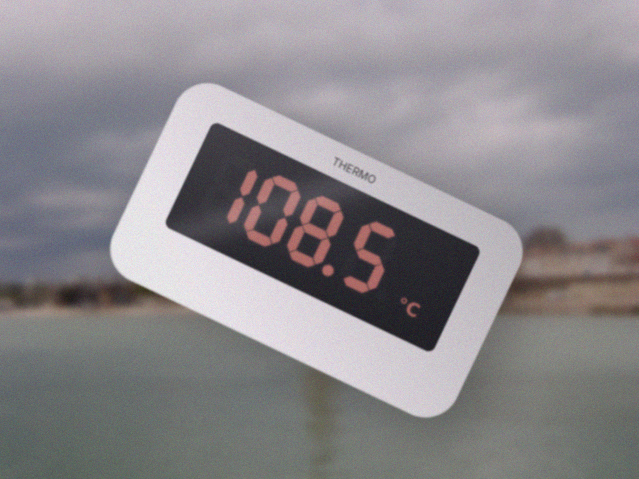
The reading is 108.5; °C
